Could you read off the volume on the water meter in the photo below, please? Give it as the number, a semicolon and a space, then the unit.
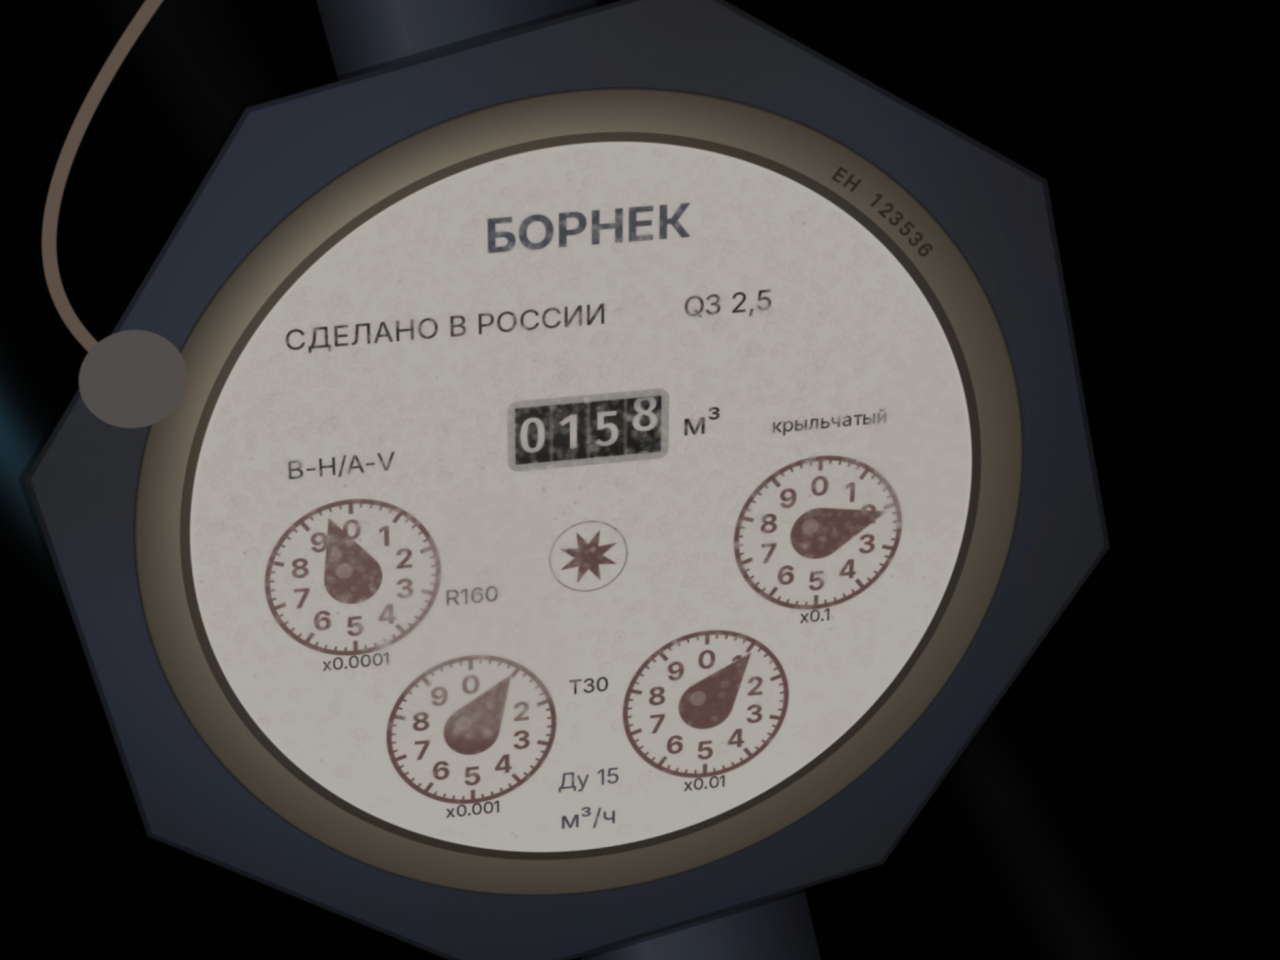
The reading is 158.2109; m³
